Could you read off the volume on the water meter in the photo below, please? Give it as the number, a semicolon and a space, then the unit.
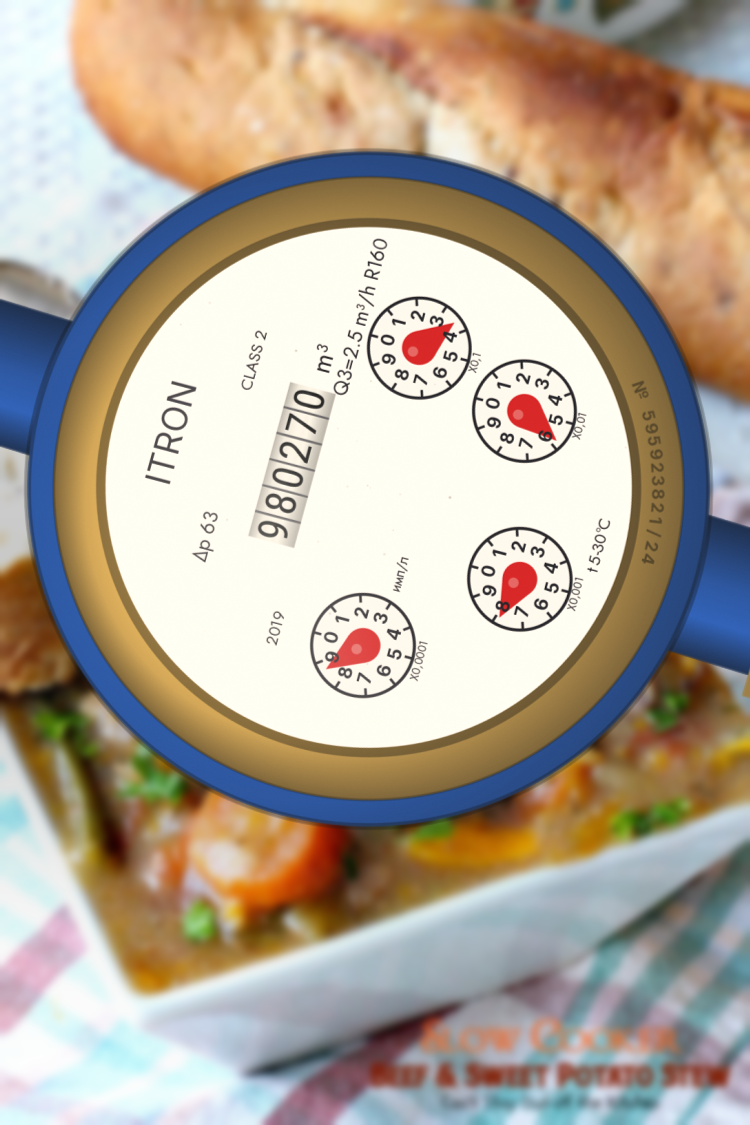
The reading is 980270.3578; m³
